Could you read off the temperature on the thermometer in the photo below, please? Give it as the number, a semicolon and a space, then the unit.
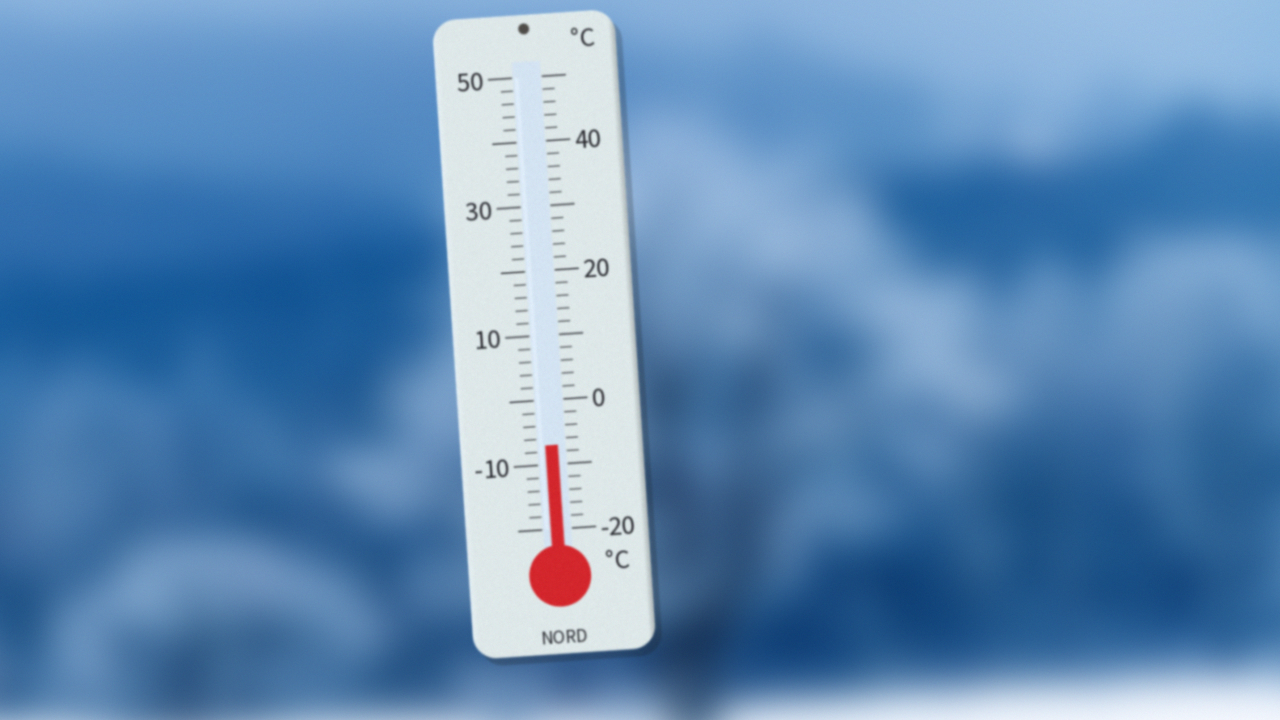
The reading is -7; °C
